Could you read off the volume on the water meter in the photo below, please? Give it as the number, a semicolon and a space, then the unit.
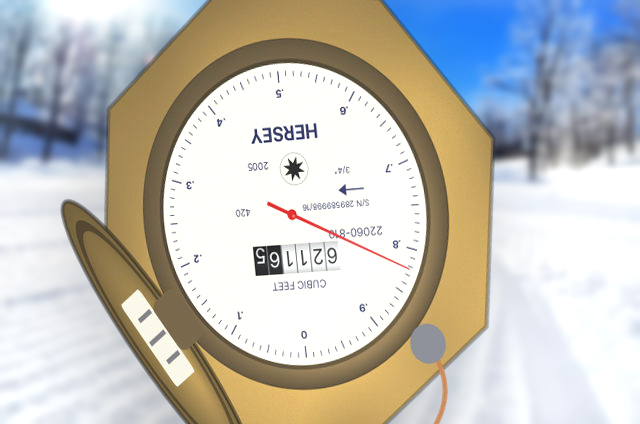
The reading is 621164.82; ft³
